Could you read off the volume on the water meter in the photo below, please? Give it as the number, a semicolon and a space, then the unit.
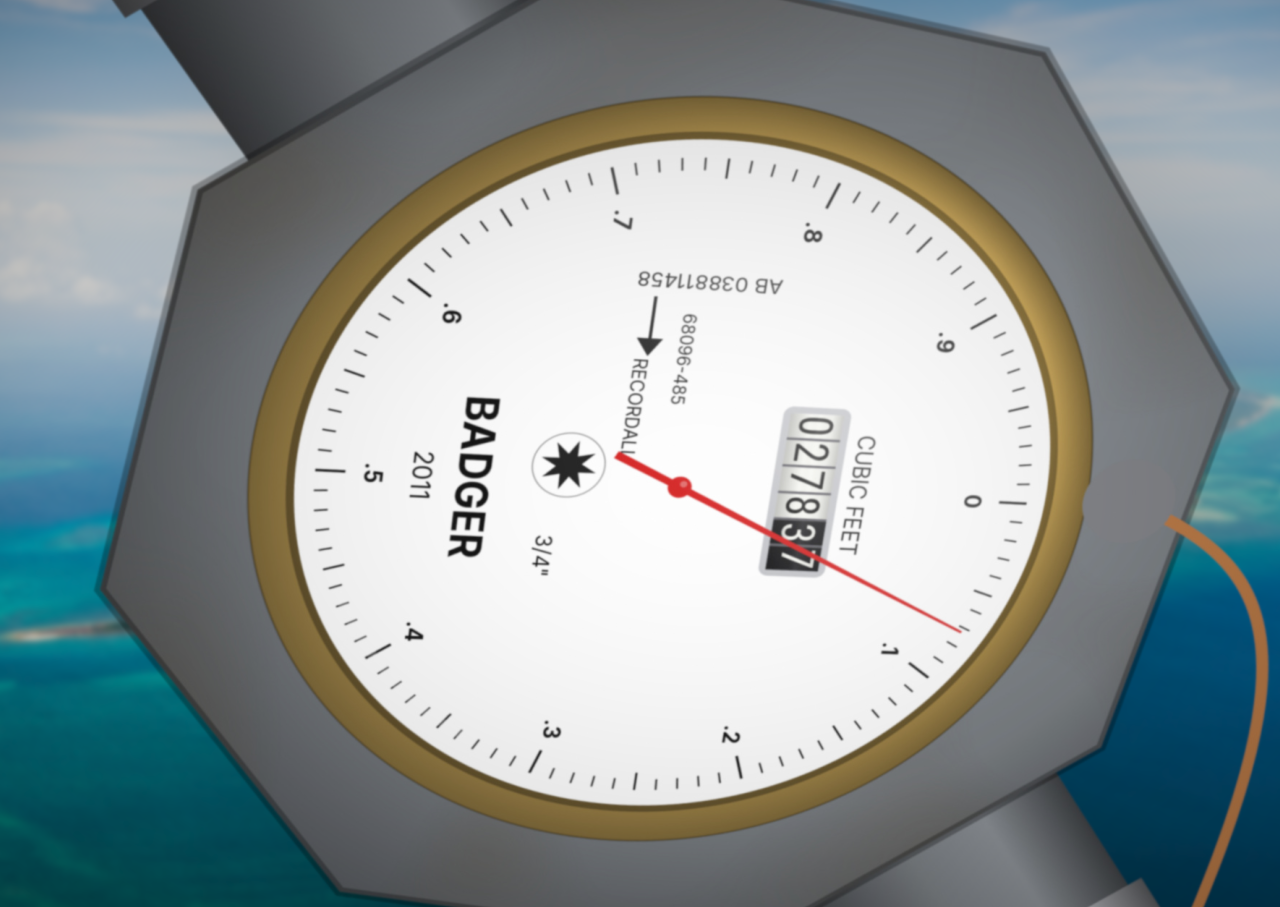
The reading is 27837.07; ft³
